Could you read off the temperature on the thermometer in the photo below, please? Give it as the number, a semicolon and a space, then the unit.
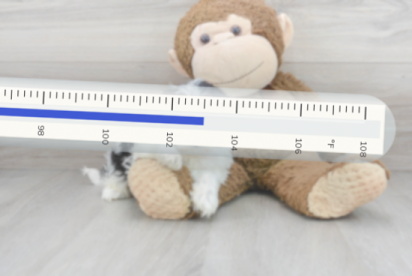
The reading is 103; °F
